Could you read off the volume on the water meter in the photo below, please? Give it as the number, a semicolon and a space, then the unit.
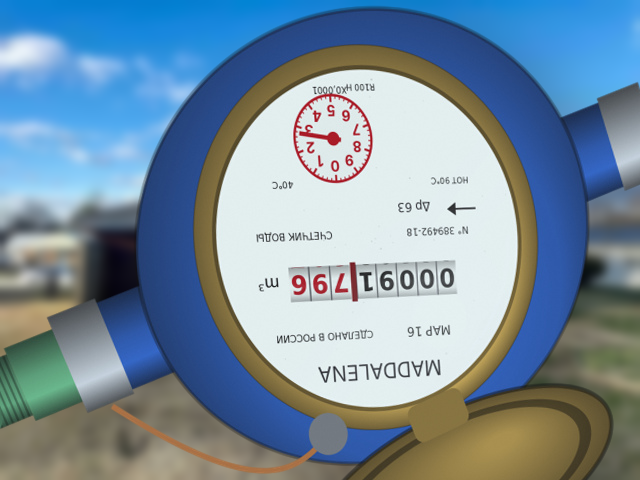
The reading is 91.7962; m³
